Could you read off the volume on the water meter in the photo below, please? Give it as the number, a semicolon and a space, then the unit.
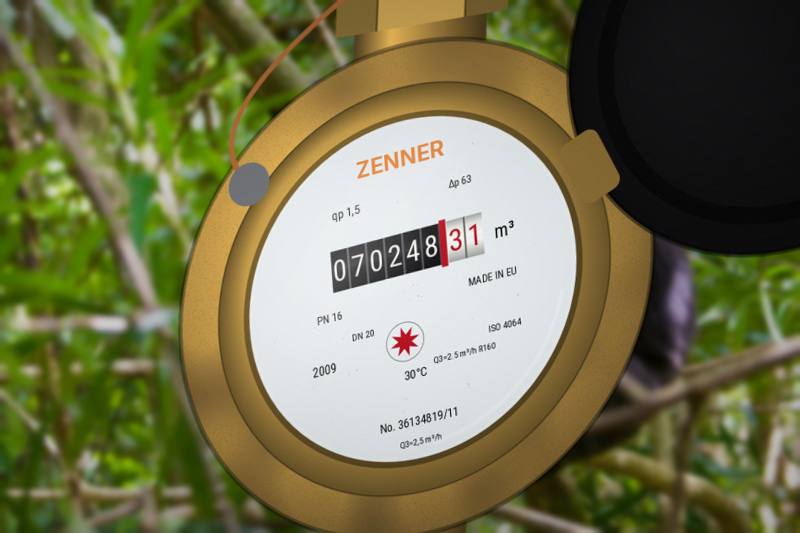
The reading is 70248.31; m³
